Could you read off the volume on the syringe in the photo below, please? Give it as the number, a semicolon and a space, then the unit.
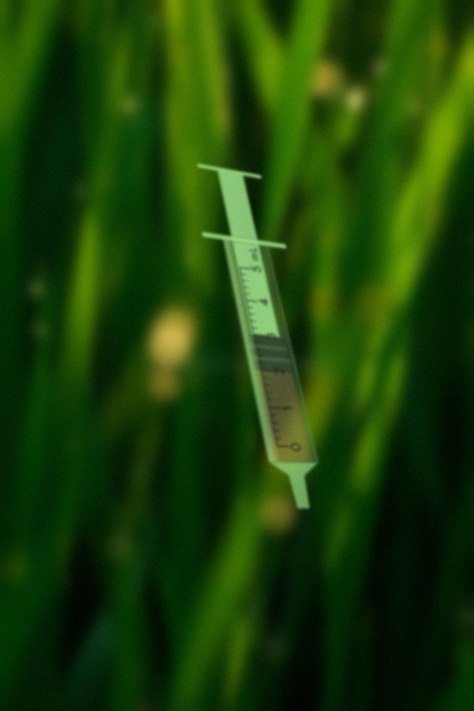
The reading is 2; mL
